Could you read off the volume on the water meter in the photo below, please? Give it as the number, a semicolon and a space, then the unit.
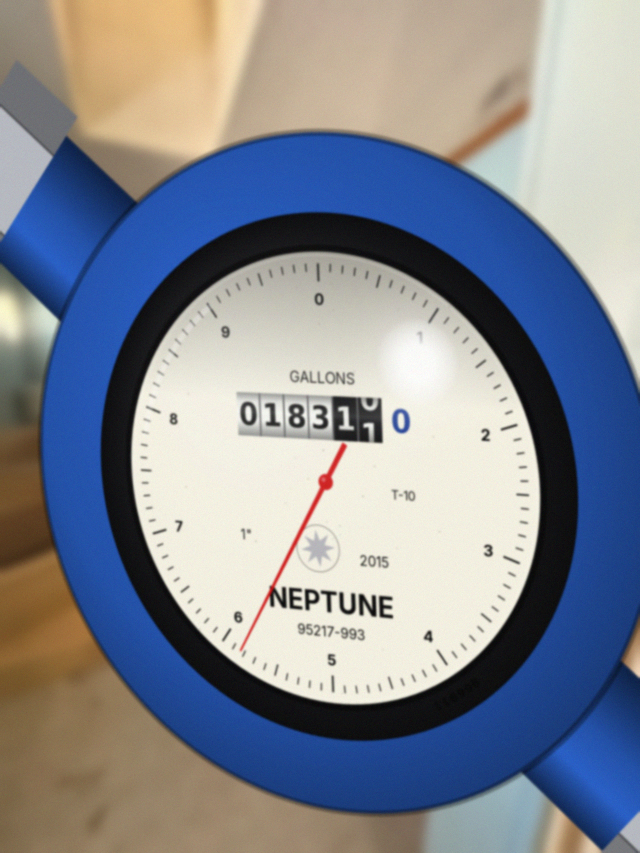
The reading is 183105.8; gal
